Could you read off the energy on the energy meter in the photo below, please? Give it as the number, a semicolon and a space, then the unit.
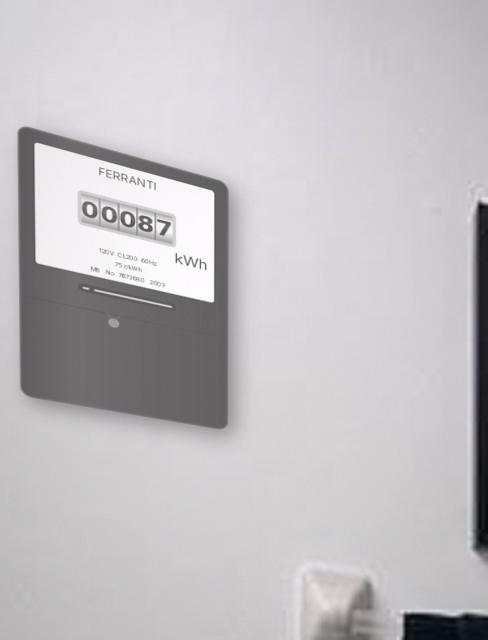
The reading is 87; kWh
